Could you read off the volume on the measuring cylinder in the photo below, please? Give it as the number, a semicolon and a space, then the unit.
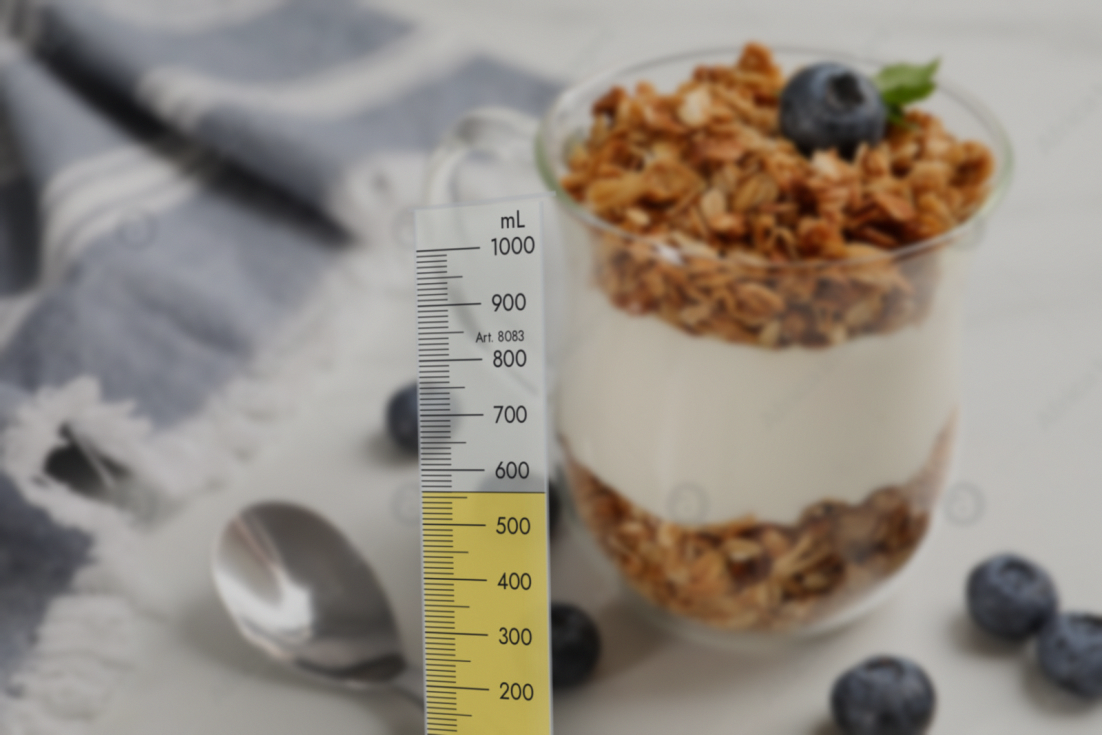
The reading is 560; mL
